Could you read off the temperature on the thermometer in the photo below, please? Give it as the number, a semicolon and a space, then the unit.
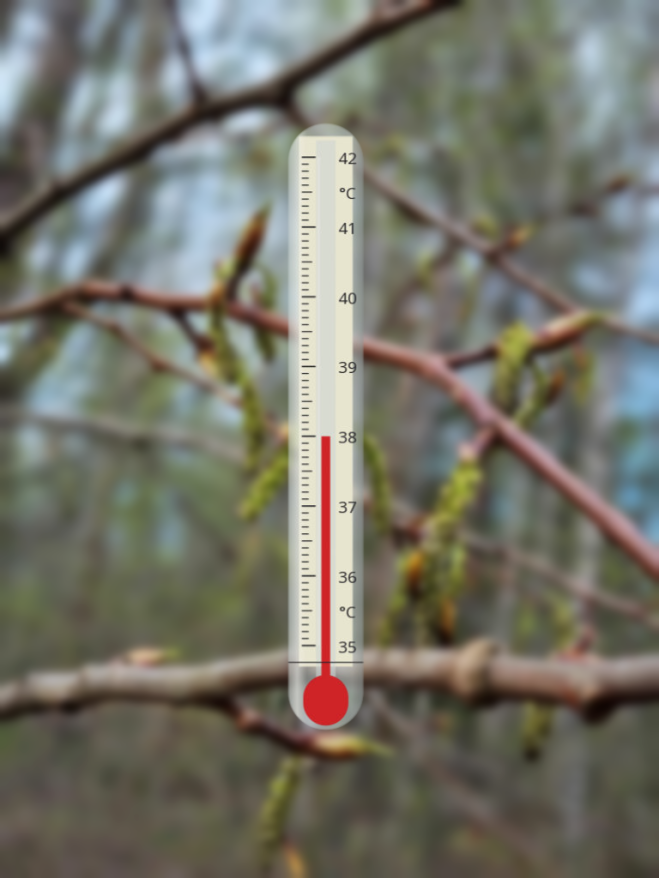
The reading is 38; °C
